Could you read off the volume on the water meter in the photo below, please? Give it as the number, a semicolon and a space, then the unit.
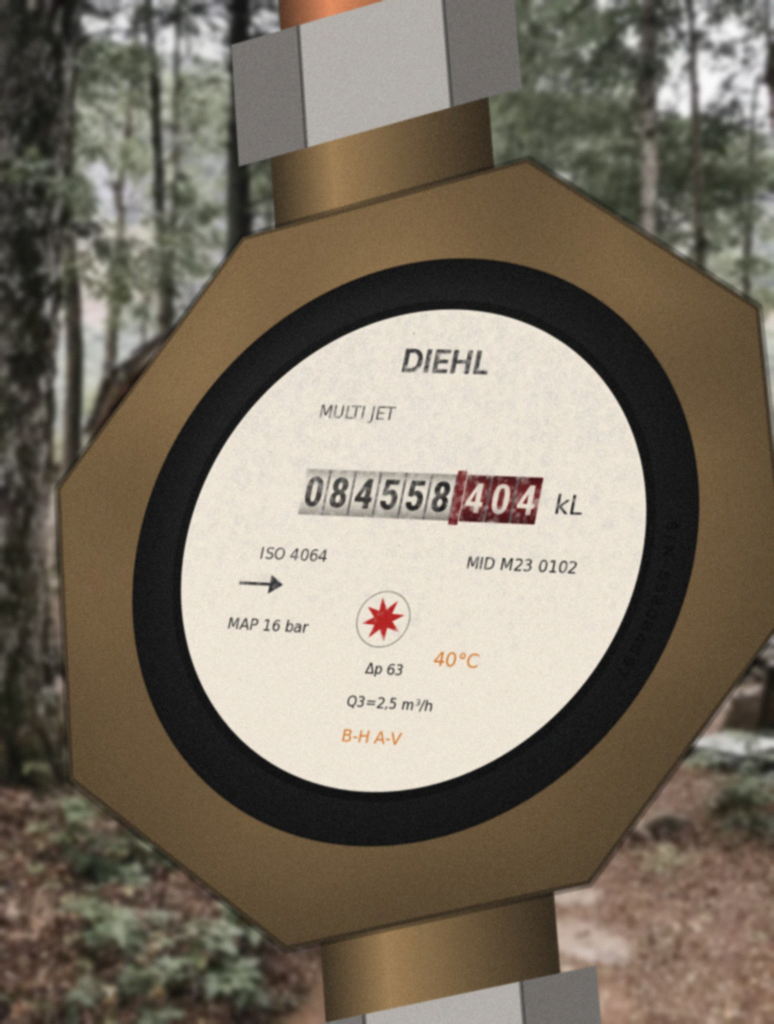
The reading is 84558.404; kL
